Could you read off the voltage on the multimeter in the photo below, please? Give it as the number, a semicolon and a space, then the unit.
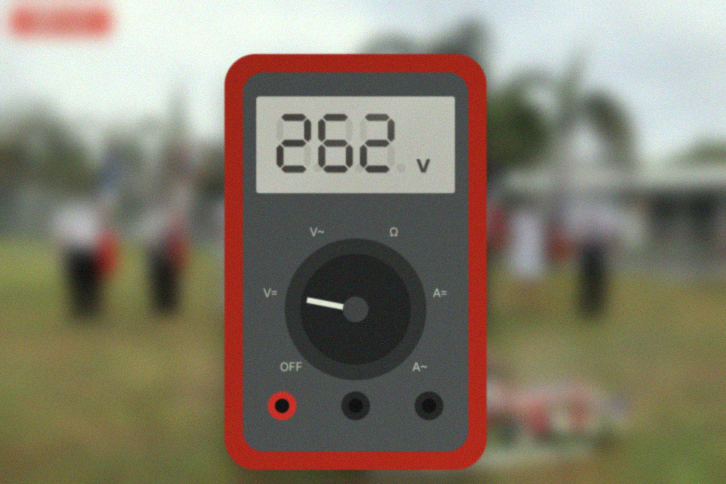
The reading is 262; V
